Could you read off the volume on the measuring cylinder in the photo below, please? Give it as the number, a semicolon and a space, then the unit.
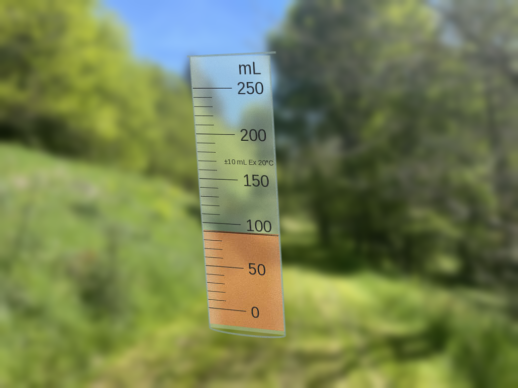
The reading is 90; mL
